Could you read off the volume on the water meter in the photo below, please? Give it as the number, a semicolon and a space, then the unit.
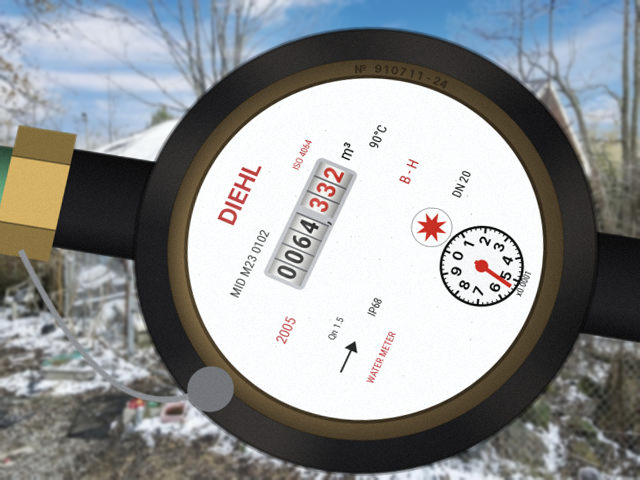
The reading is 64.3325; m³
